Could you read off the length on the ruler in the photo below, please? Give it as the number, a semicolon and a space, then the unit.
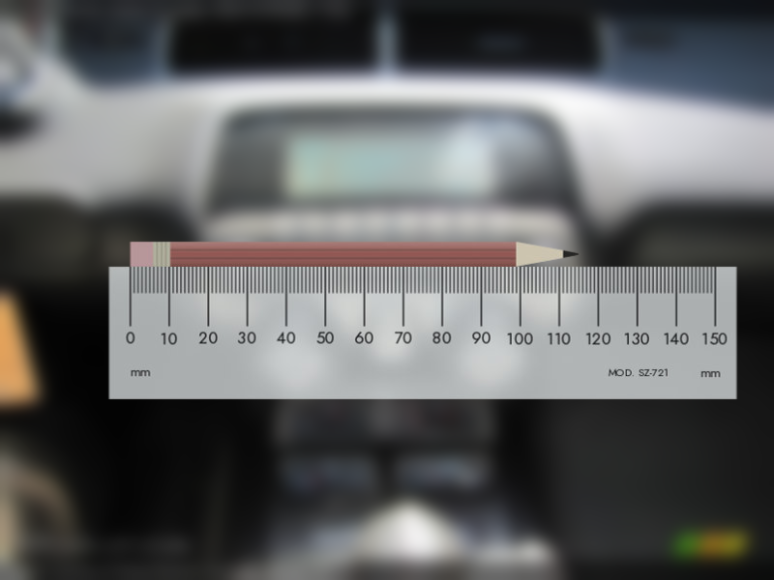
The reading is 115; mm
